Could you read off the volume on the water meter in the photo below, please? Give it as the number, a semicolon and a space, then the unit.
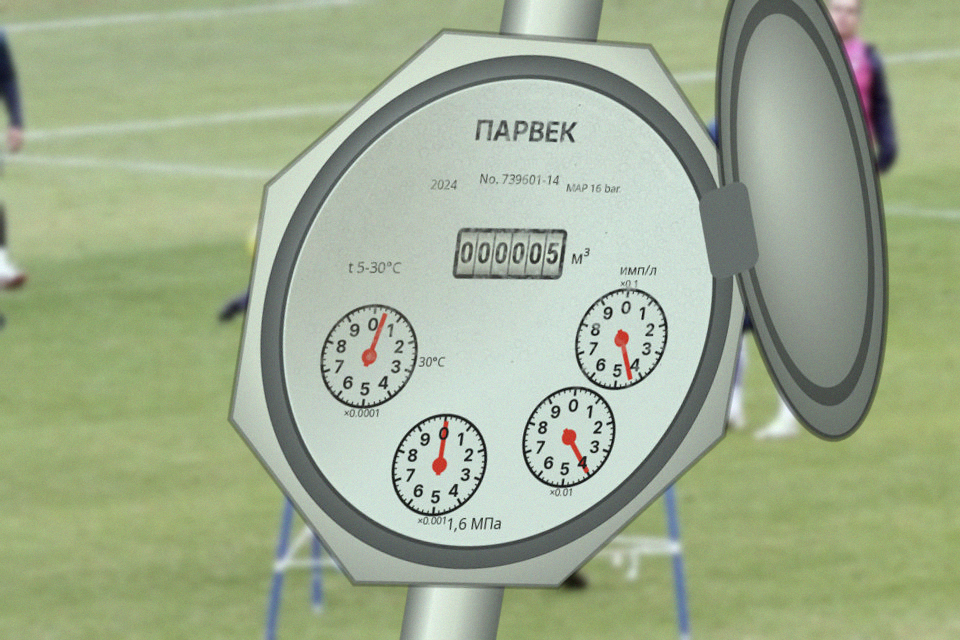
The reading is 5.4400; m³
